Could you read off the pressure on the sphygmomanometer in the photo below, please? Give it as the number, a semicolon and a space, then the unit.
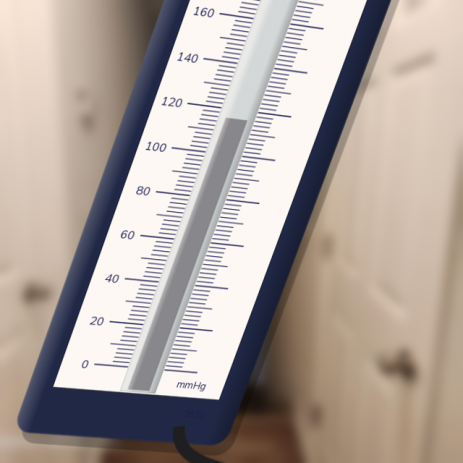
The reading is 116; mmHg
